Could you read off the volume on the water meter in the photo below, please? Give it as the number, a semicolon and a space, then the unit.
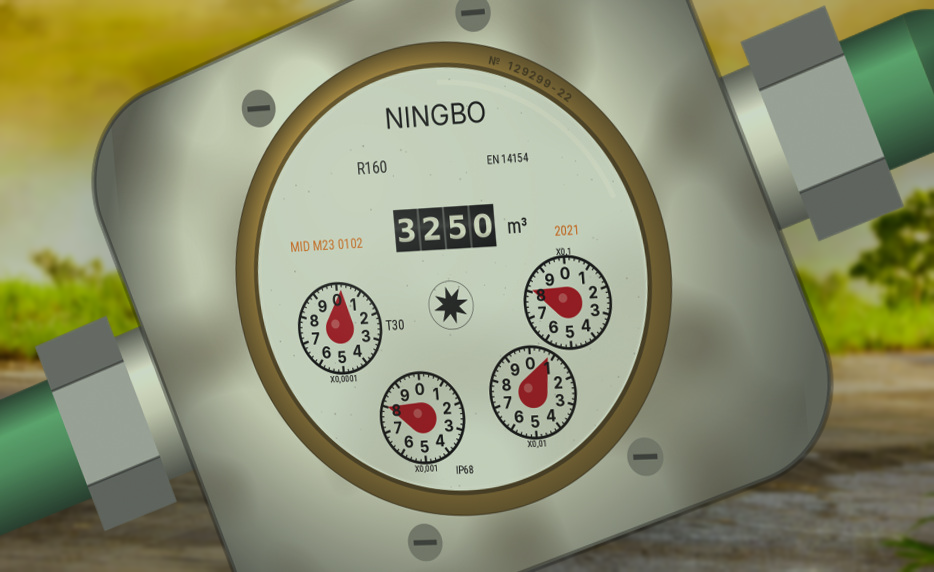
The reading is 3250.8080; m³
